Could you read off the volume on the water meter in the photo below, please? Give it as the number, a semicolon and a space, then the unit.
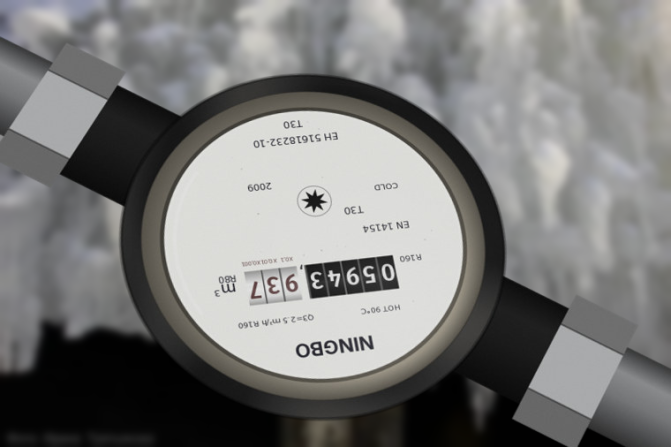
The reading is 5943.937; m³
